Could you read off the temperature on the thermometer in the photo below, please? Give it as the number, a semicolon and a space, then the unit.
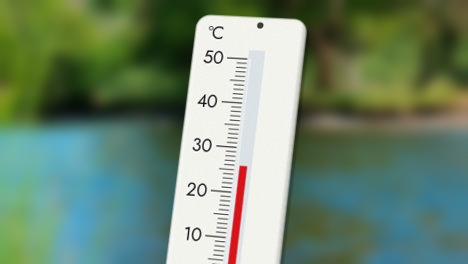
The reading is 26; °C
